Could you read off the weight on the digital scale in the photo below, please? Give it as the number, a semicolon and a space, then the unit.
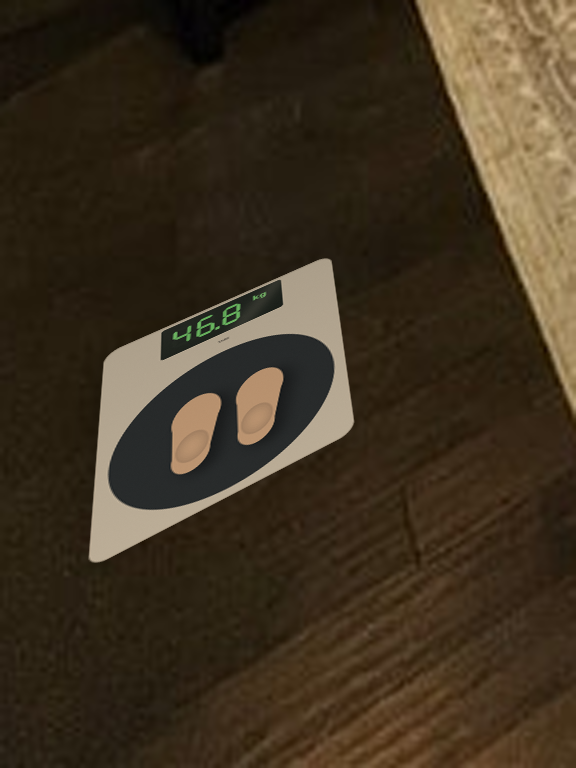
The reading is 46.8; kg
